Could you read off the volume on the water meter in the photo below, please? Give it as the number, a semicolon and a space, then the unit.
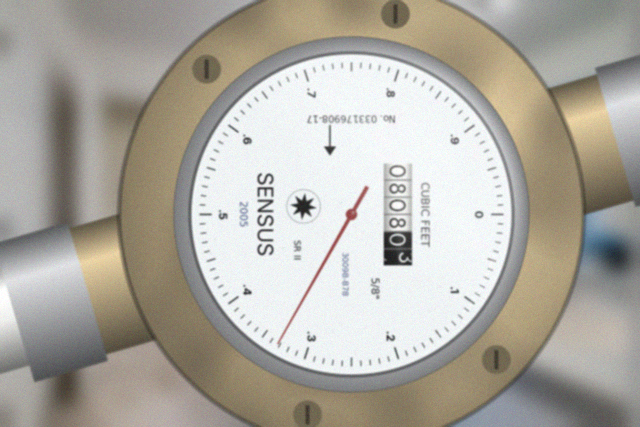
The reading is 80803.33; ft³
